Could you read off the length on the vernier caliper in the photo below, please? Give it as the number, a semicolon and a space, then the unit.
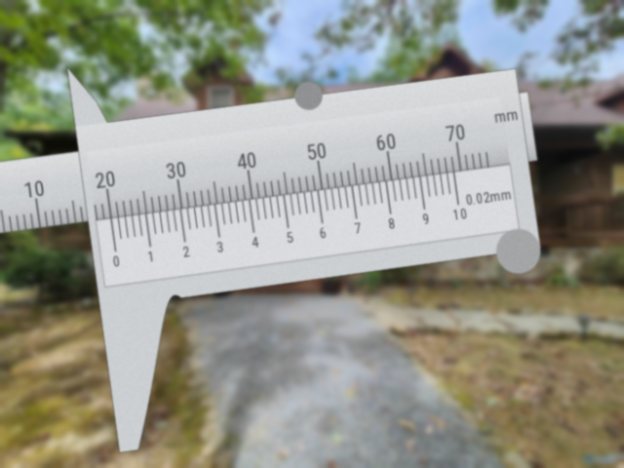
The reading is 20.0; mm
